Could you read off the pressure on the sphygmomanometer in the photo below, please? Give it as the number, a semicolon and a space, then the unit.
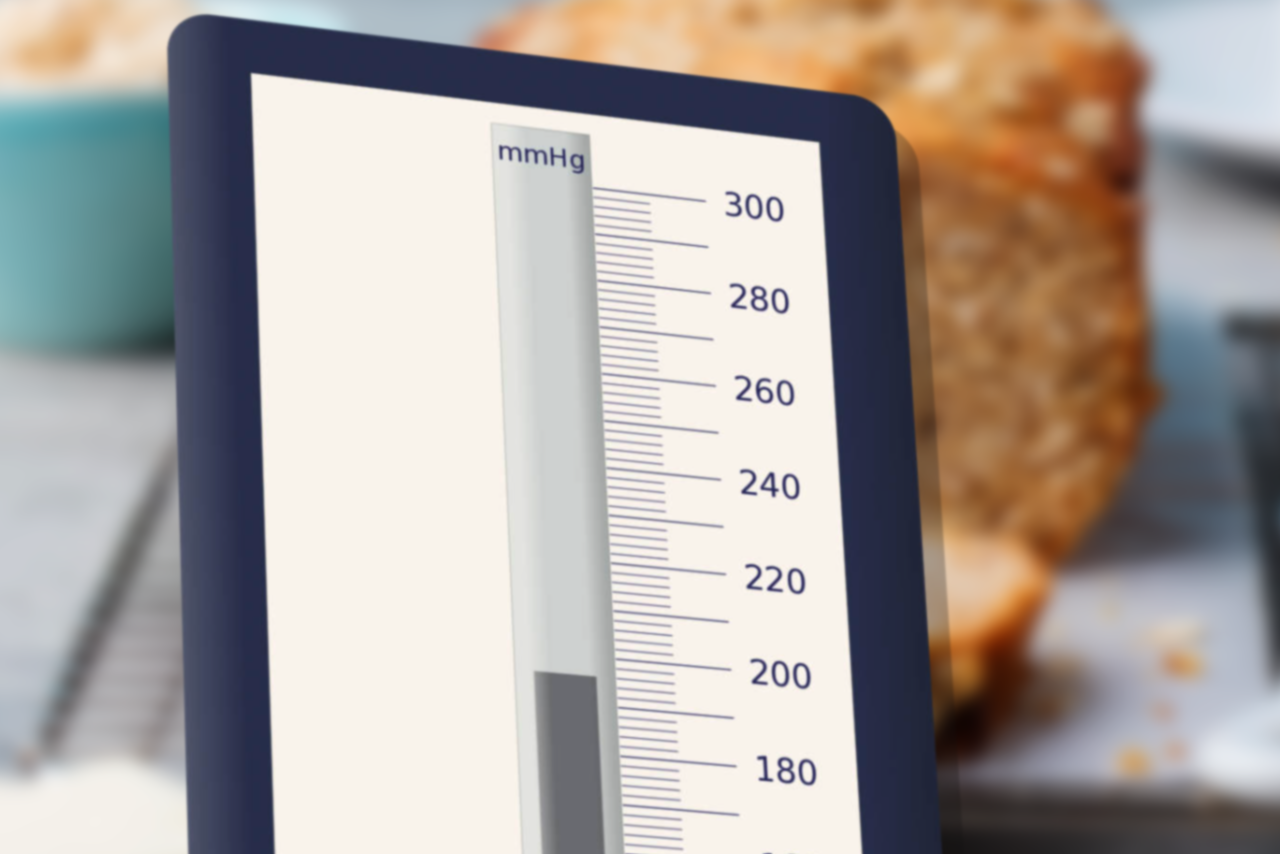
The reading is 196; mmHg
